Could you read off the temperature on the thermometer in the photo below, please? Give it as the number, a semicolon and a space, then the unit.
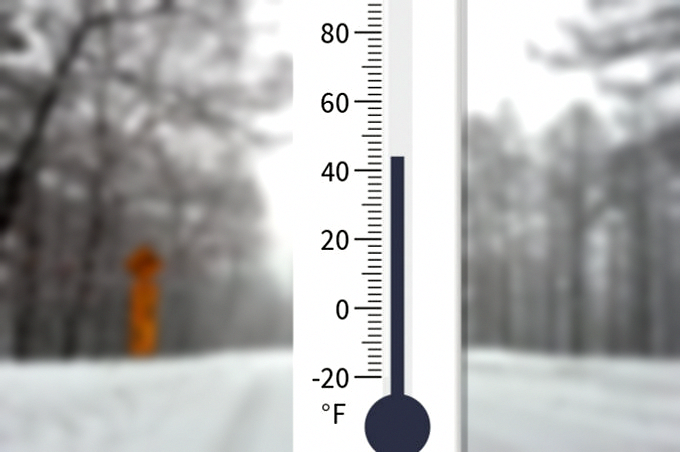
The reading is 44; °F
